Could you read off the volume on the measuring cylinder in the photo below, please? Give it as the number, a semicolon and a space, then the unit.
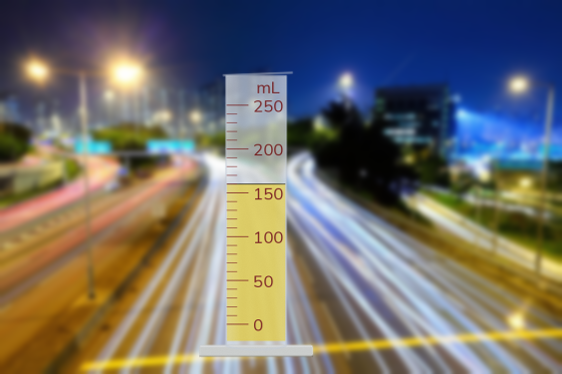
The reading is 160; mL
